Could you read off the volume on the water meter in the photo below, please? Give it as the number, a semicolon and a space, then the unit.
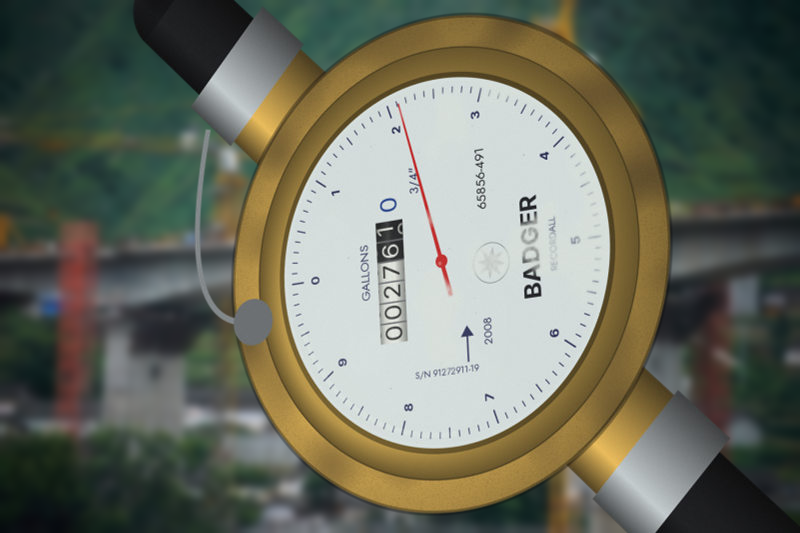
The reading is 27612.1; gal
